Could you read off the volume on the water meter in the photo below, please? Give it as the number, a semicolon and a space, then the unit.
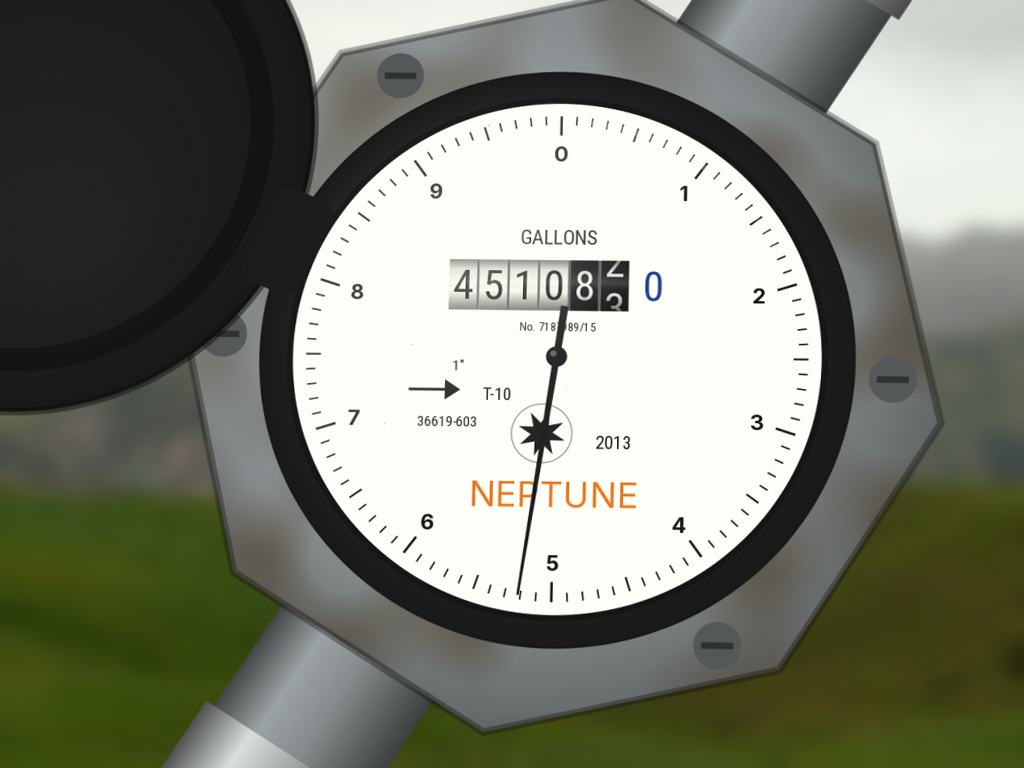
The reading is 4510825.2; gal
